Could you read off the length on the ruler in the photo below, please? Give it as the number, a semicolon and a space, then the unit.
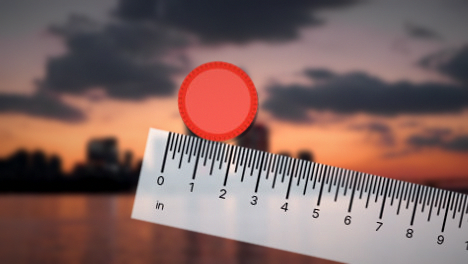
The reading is 2.5; in
